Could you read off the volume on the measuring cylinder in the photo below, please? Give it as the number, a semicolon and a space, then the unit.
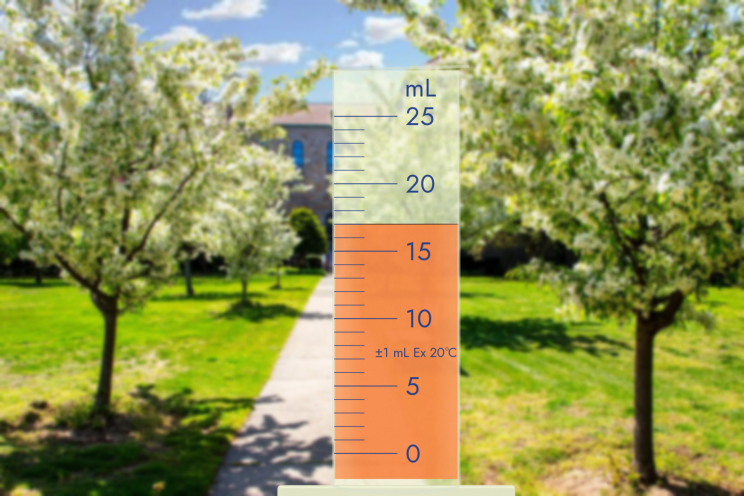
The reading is 17; mL
